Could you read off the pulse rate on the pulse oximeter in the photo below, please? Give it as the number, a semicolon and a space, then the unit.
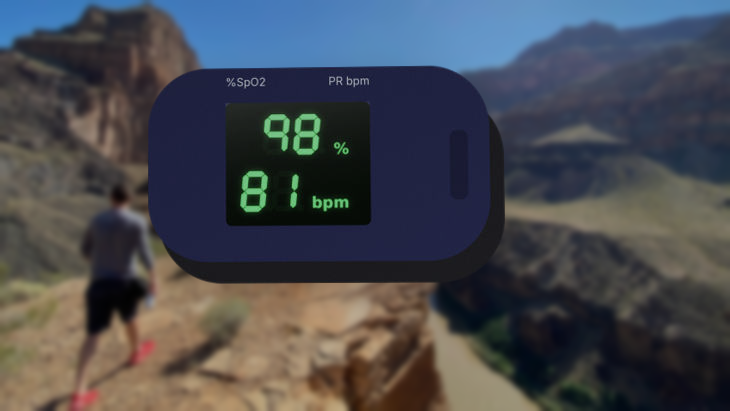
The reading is 81; bpm
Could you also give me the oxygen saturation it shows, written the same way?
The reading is 98; %
